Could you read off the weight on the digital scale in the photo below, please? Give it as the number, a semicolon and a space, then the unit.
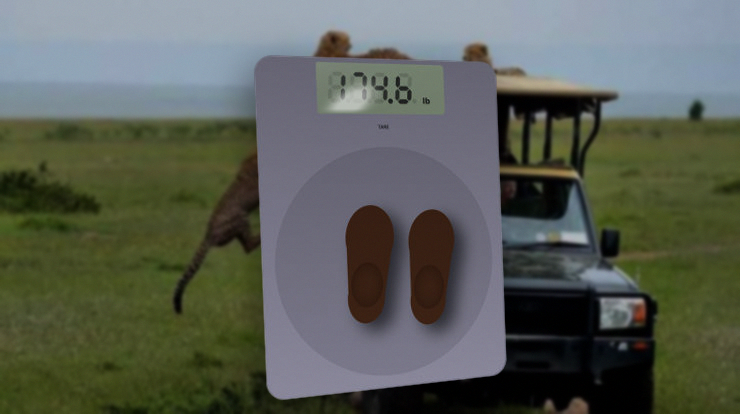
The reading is 174.6; lb
